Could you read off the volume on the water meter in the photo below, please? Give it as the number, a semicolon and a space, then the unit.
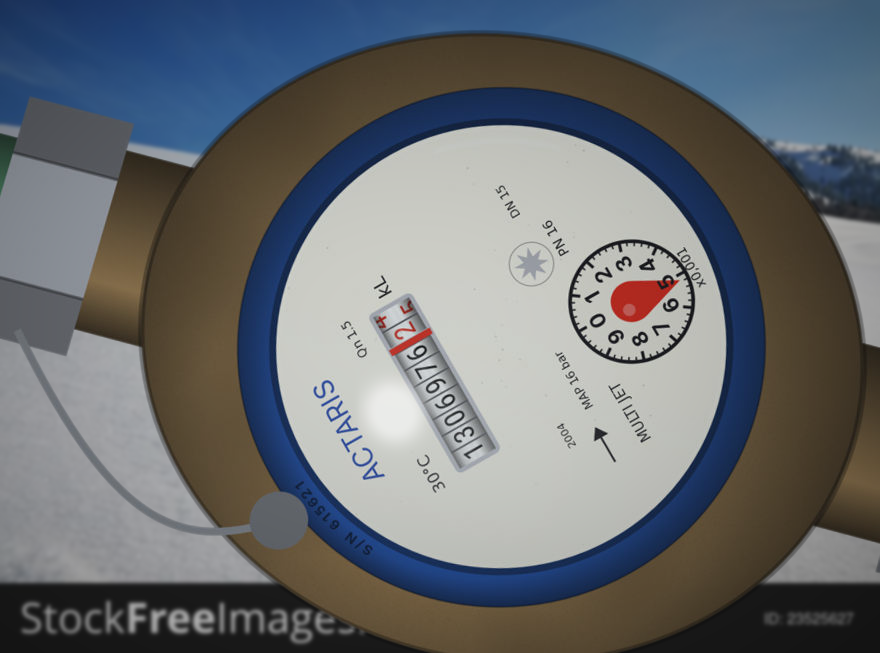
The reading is 1306976.245; kL
